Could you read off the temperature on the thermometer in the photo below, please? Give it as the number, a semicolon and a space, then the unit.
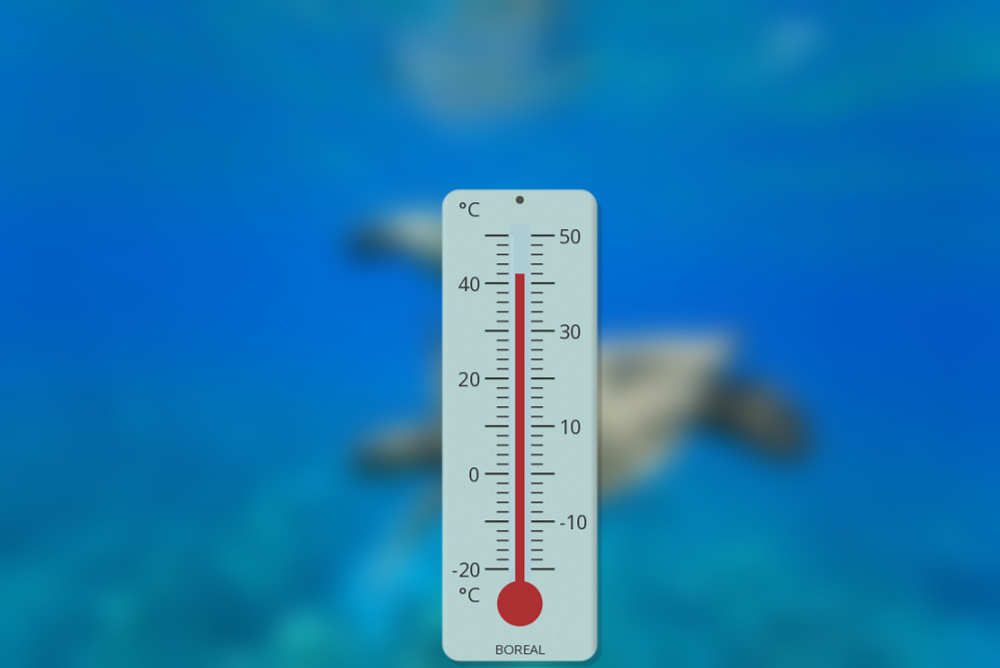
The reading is 42; °C
